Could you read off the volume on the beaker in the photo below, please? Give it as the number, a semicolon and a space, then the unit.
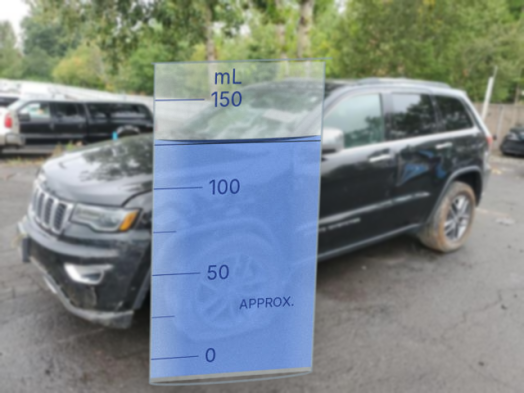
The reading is 125; mL
